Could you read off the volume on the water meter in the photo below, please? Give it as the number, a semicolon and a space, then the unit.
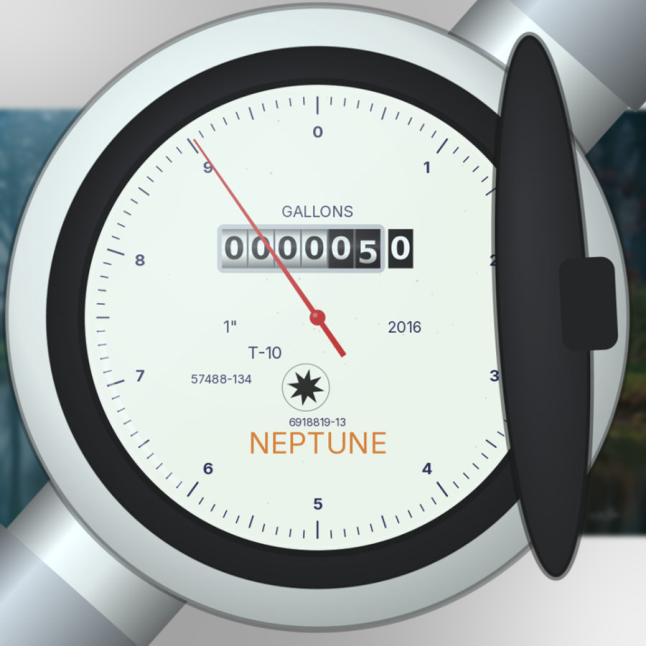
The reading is 49.0; gal
